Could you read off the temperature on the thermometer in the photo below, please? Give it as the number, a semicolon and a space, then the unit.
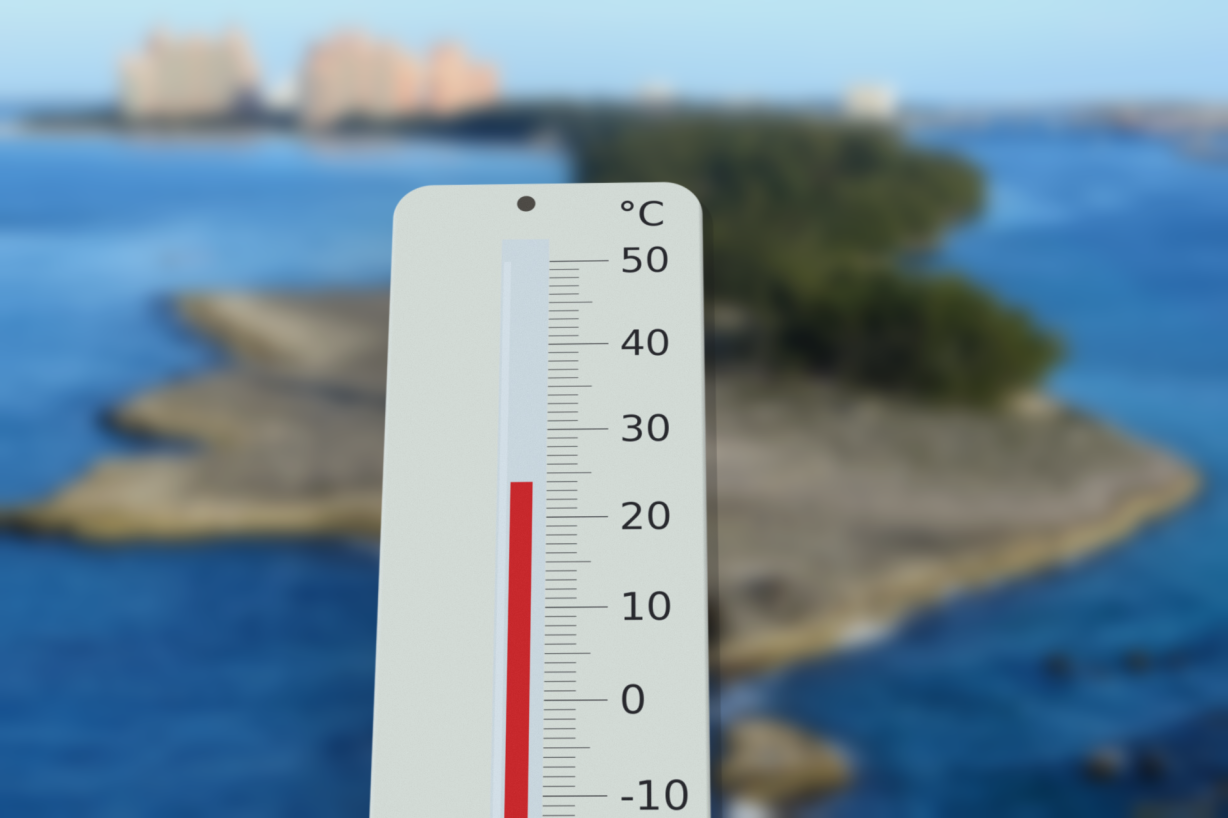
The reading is 24; °C
